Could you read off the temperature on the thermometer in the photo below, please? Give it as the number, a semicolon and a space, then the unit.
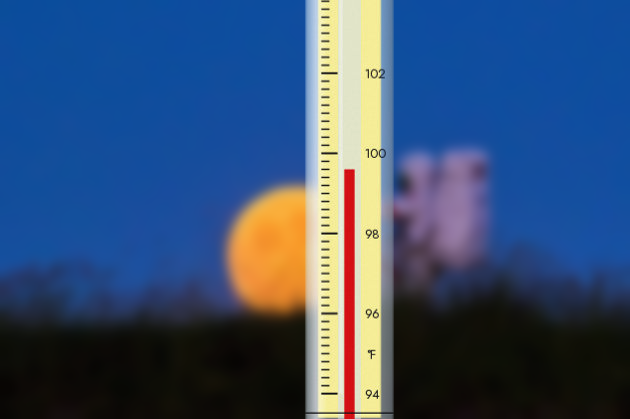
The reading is 99.6; °F
